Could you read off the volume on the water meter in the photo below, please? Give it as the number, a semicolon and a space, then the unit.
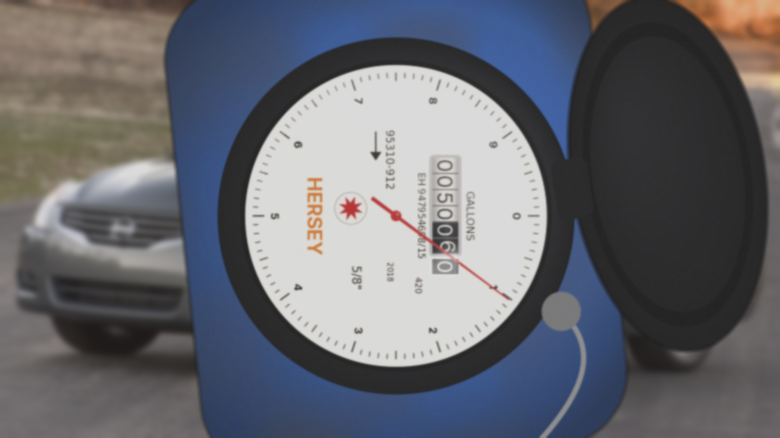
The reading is 50061.0; gal
